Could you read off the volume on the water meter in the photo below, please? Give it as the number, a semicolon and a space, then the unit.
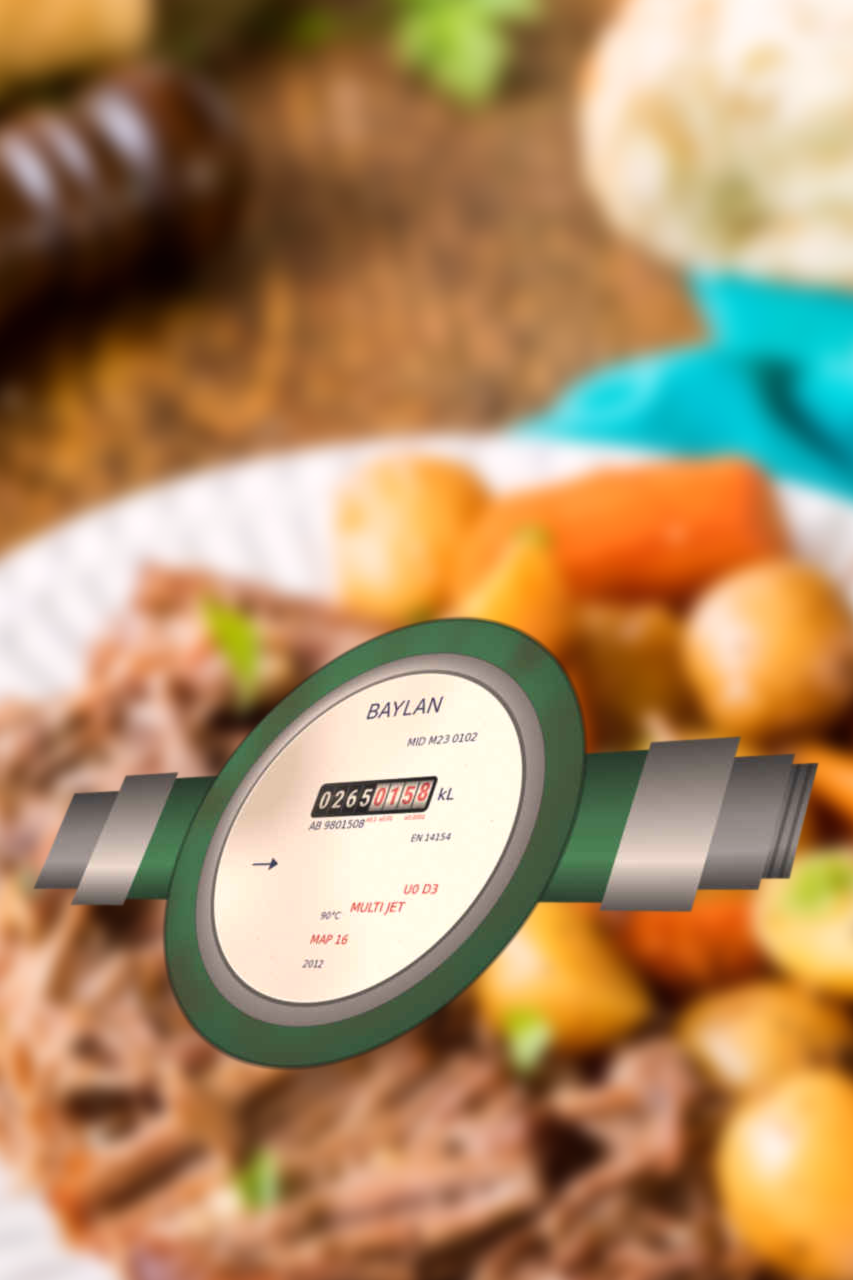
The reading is 265.0158; kL
